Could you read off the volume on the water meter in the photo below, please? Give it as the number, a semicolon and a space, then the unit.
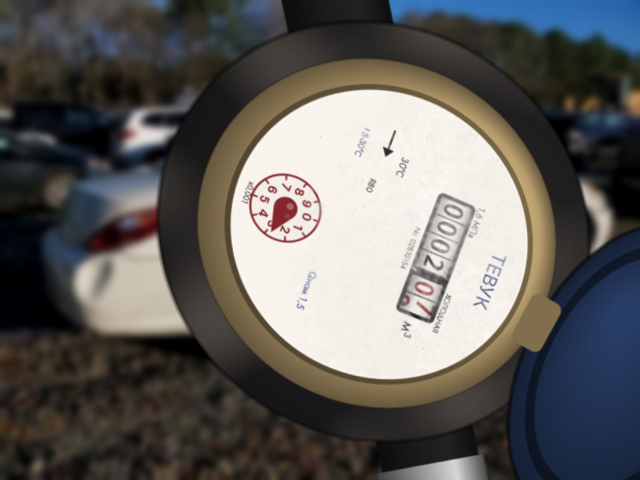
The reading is 2.072; m³
